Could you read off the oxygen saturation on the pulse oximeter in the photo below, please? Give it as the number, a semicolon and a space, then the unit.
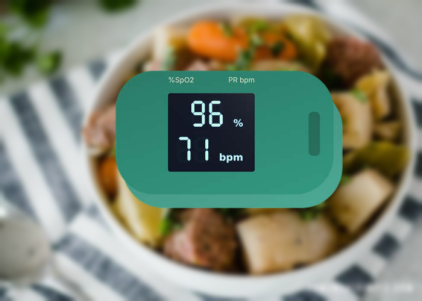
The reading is 96; %
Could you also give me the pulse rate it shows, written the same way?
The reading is 71; bpm
